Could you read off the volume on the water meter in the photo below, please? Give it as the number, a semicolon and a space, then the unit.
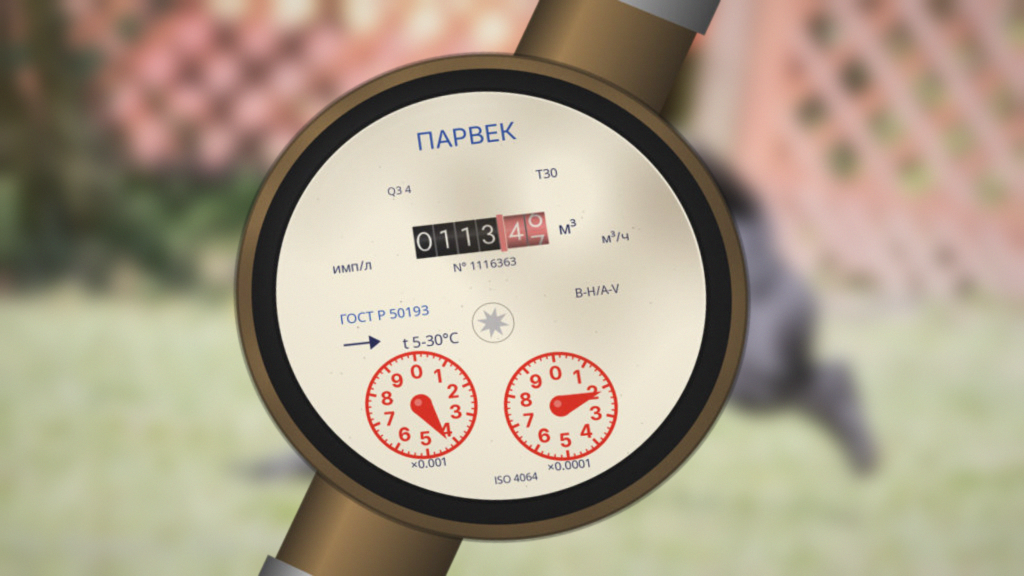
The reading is 113.4642; m³
